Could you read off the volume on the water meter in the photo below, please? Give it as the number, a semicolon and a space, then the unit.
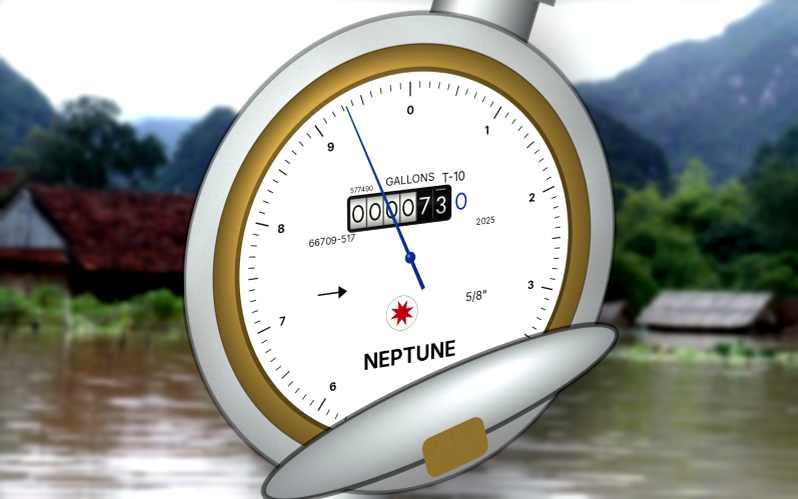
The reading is 729.3; gal
